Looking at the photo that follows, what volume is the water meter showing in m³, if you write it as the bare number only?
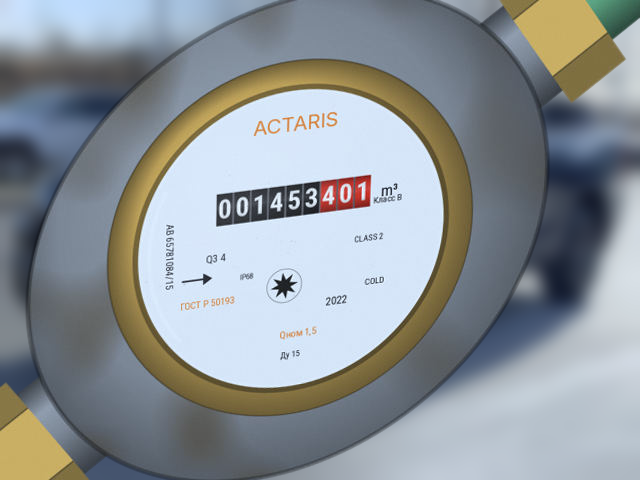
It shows 1453.401
